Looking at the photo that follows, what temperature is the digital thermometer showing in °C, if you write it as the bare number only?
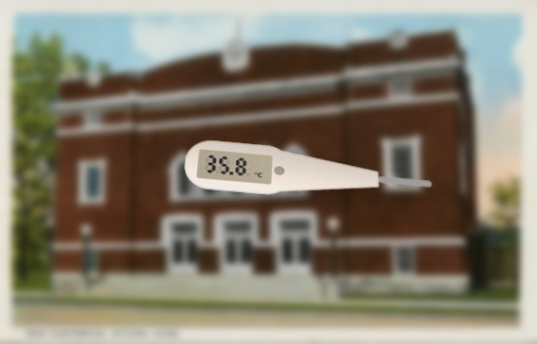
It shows 35.8
